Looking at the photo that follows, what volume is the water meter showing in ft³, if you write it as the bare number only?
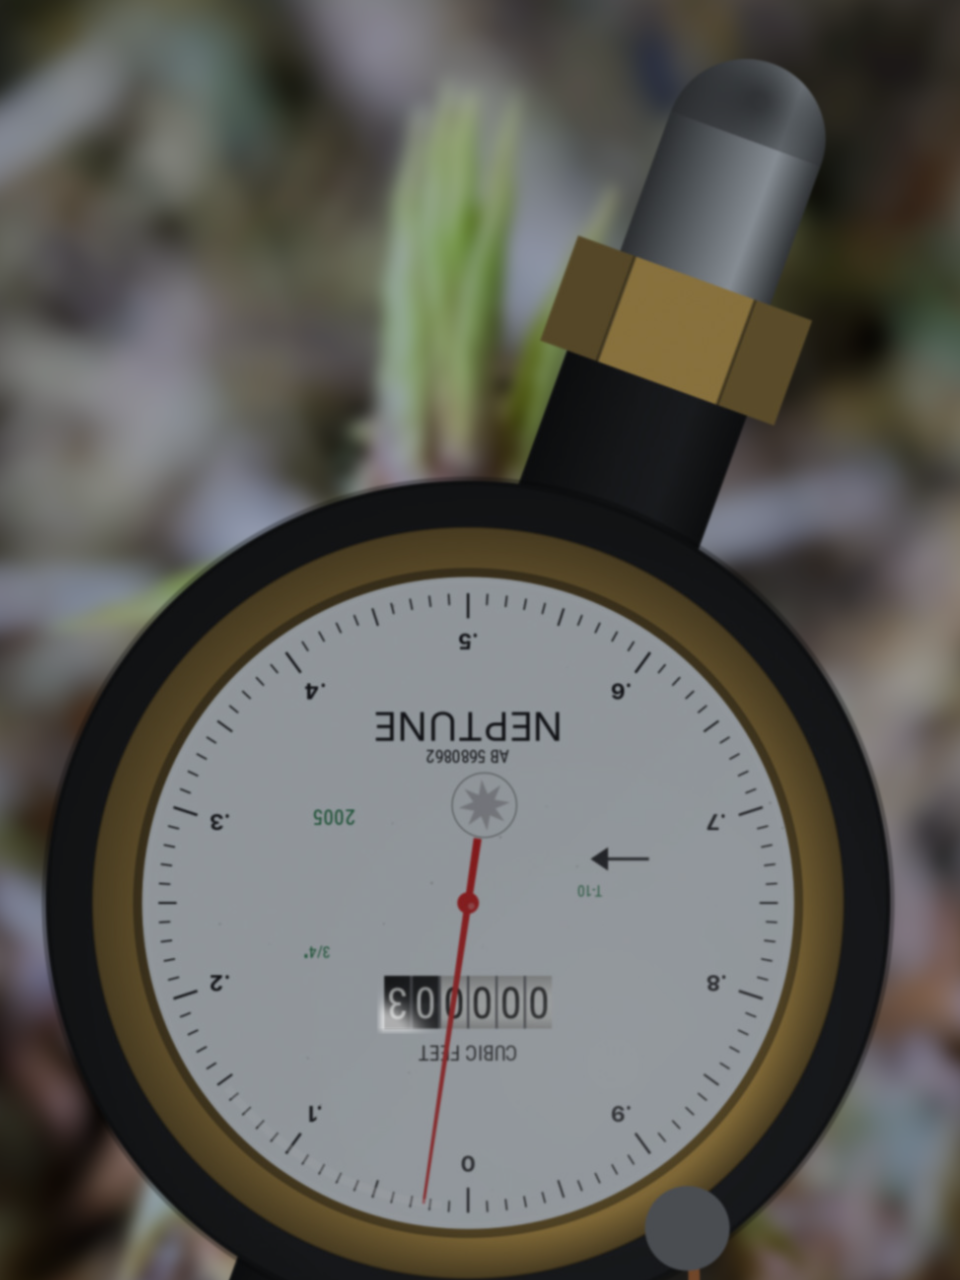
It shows 3.02
